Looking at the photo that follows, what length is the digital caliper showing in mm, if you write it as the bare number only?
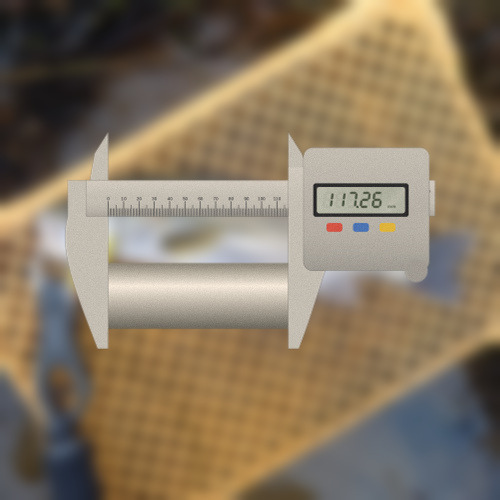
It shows 117.26
